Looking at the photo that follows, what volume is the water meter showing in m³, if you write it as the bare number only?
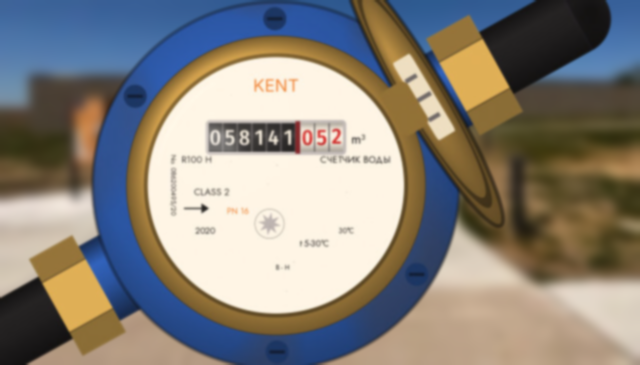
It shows 58141.052
